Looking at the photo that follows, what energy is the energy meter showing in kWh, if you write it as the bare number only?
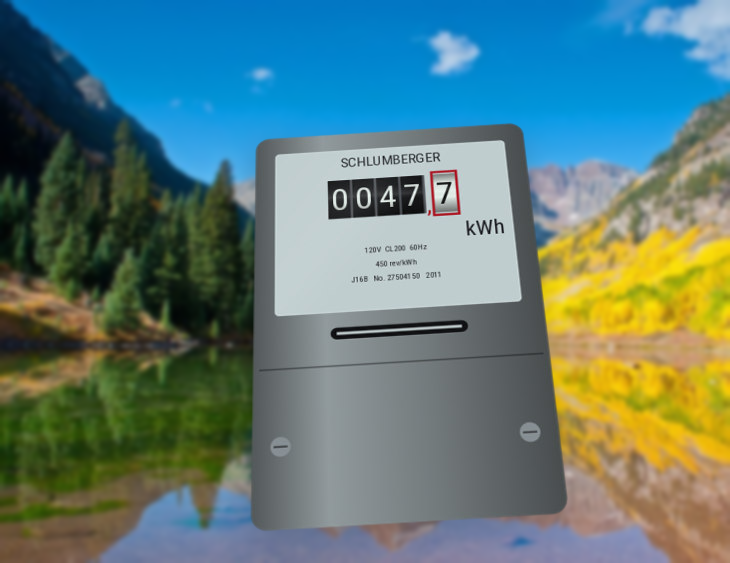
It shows 47.7
